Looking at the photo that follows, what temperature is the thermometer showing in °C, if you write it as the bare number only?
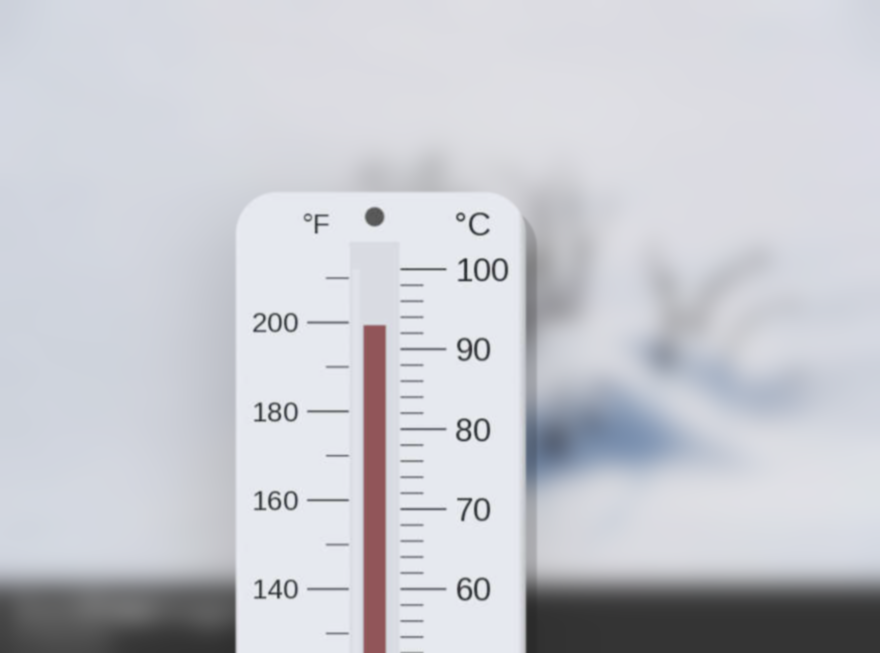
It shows 93
